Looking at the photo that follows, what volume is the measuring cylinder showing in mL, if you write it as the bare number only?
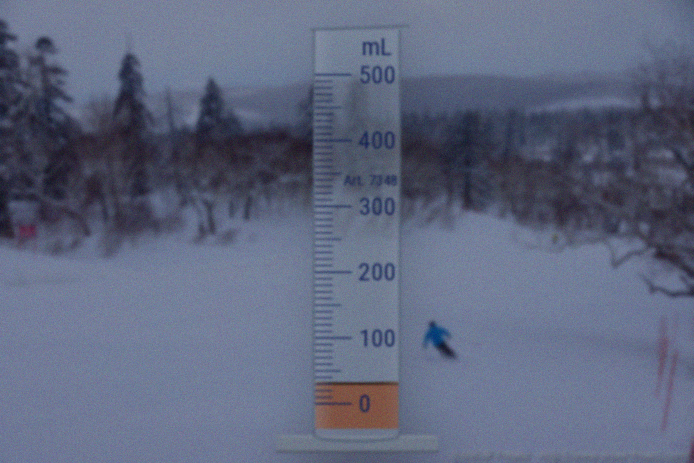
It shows 30
